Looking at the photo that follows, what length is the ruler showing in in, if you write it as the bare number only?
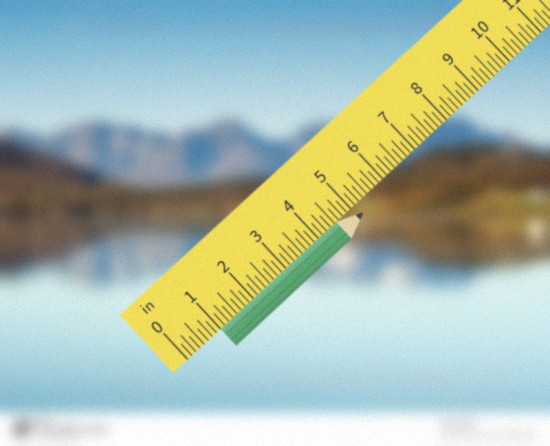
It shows 4.125
